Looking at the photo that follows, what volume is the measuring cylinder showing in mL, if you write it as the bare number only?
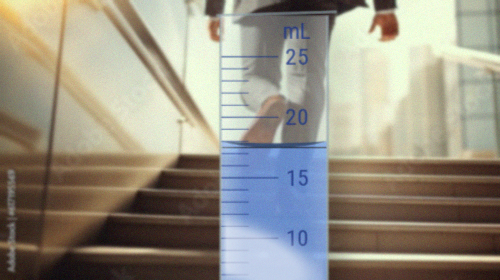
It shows 17.5
